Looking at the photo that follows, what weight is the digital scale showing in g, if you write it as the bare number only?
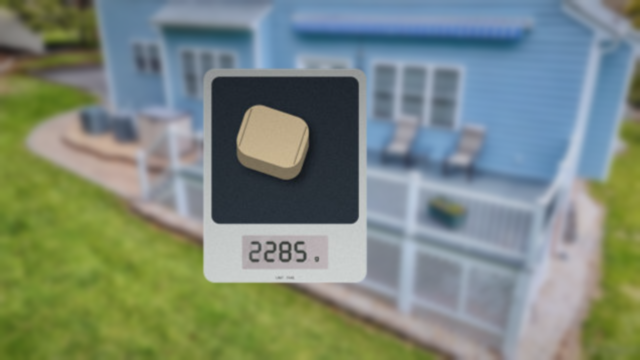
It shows 2285
